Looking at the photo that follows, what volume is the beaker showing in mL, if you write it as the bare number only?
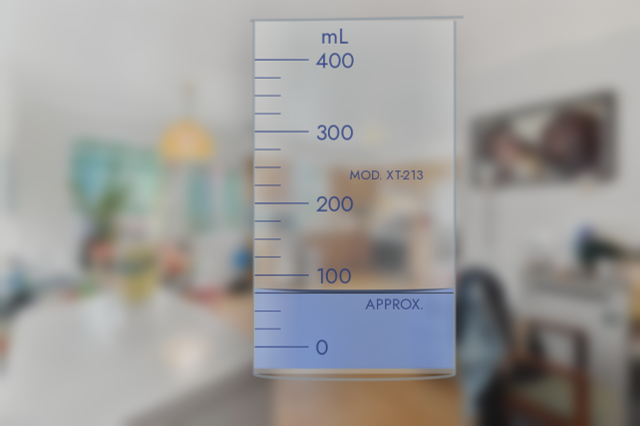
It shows 75
